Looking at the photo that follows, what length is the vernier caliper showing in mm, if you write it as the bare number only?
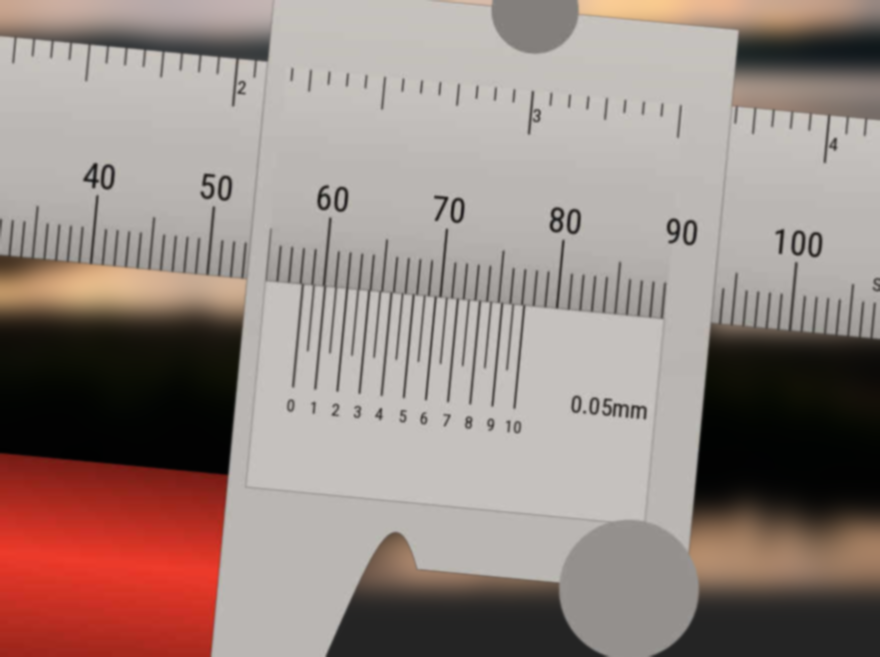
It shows 58.2
